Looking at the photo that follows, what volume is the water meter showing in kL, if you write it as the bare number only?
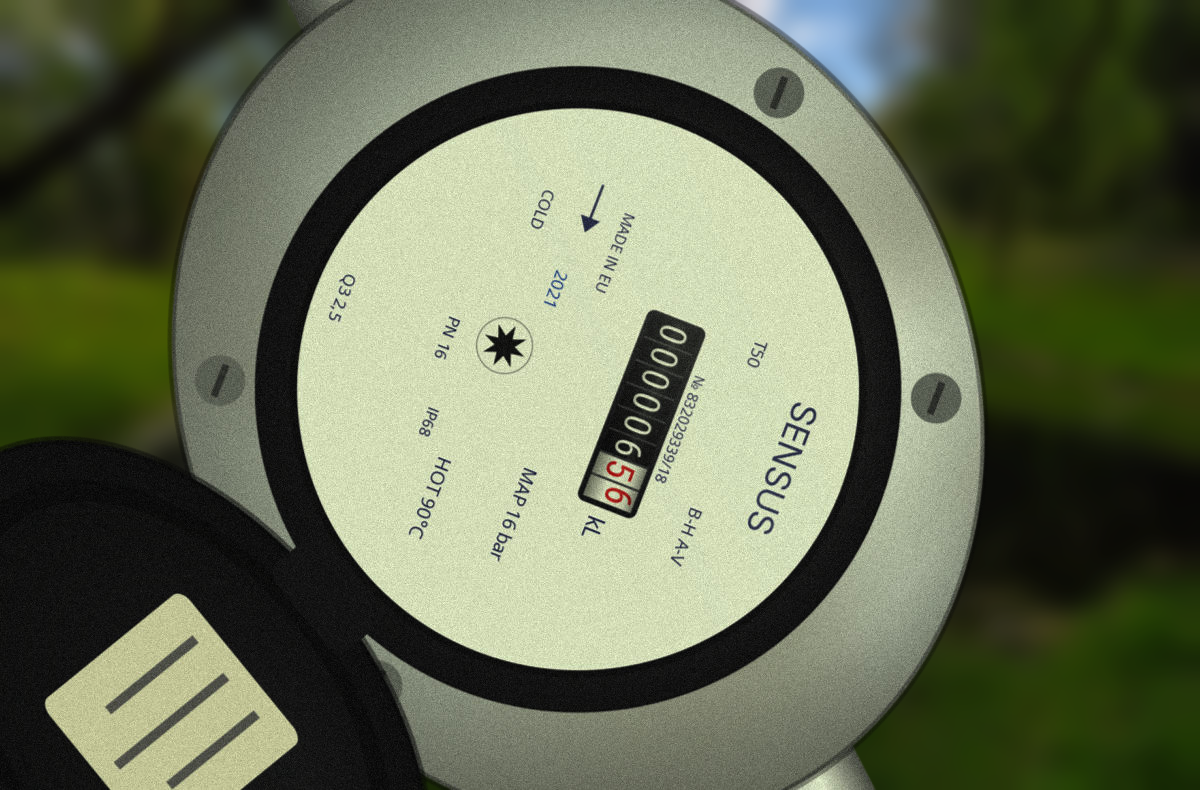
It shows 6.56
